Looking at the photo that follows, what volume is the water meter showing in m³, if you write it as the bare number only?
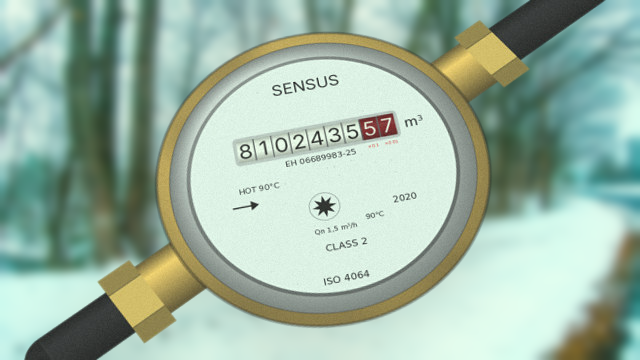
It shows 8102435.57
